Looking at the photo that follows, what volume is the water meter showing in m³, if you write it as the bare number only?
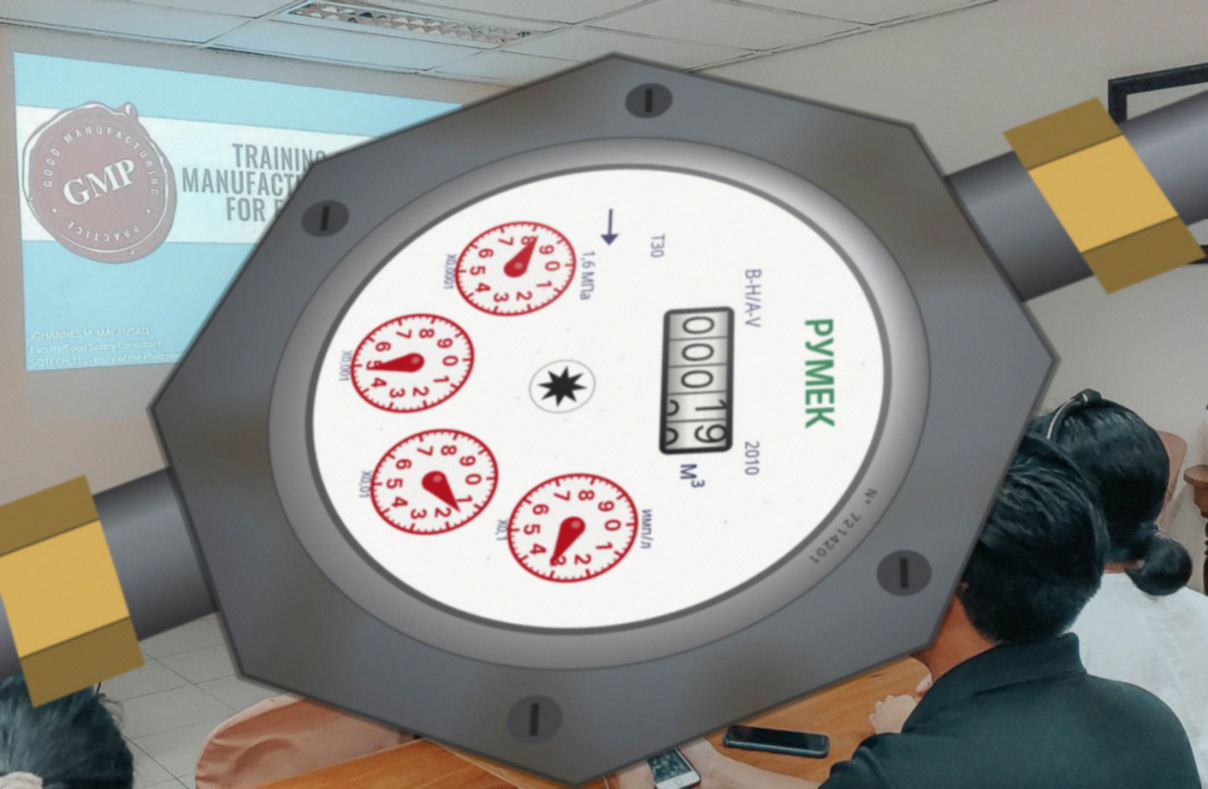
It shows 19.3148
